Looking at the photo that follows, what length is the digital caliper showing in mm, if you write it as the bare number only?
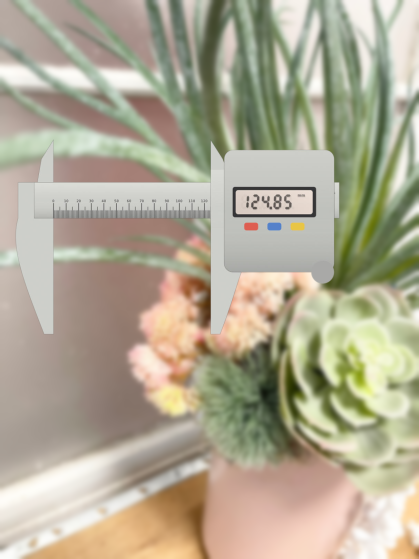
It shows 124.85
